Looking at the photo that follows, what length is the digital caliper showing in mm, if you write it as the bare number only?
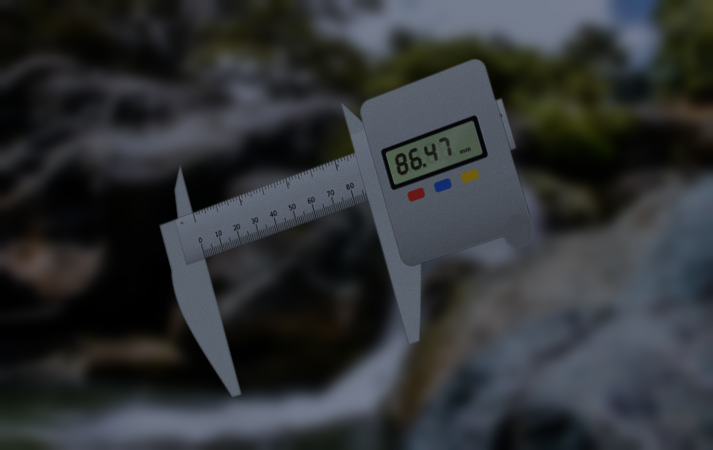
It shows 86.47
